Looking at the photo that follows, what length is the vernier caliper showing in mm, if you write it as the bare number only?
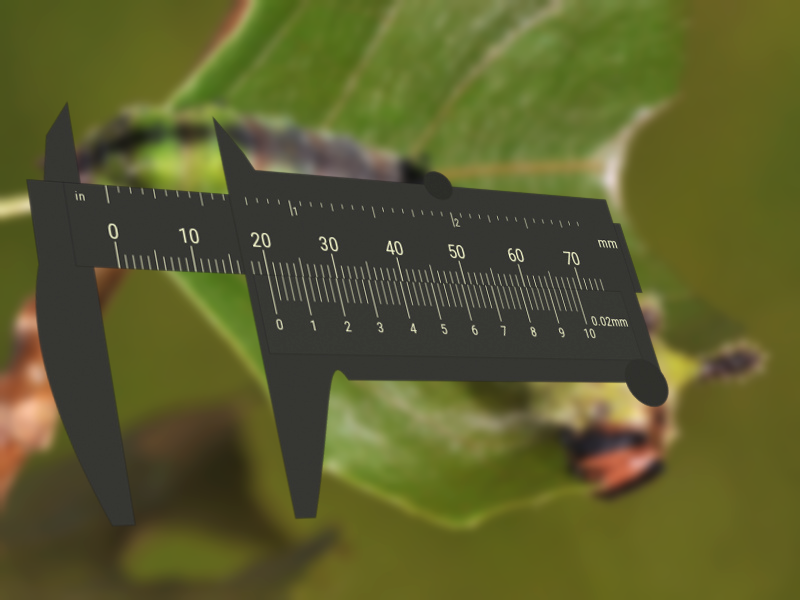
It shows 20.0
